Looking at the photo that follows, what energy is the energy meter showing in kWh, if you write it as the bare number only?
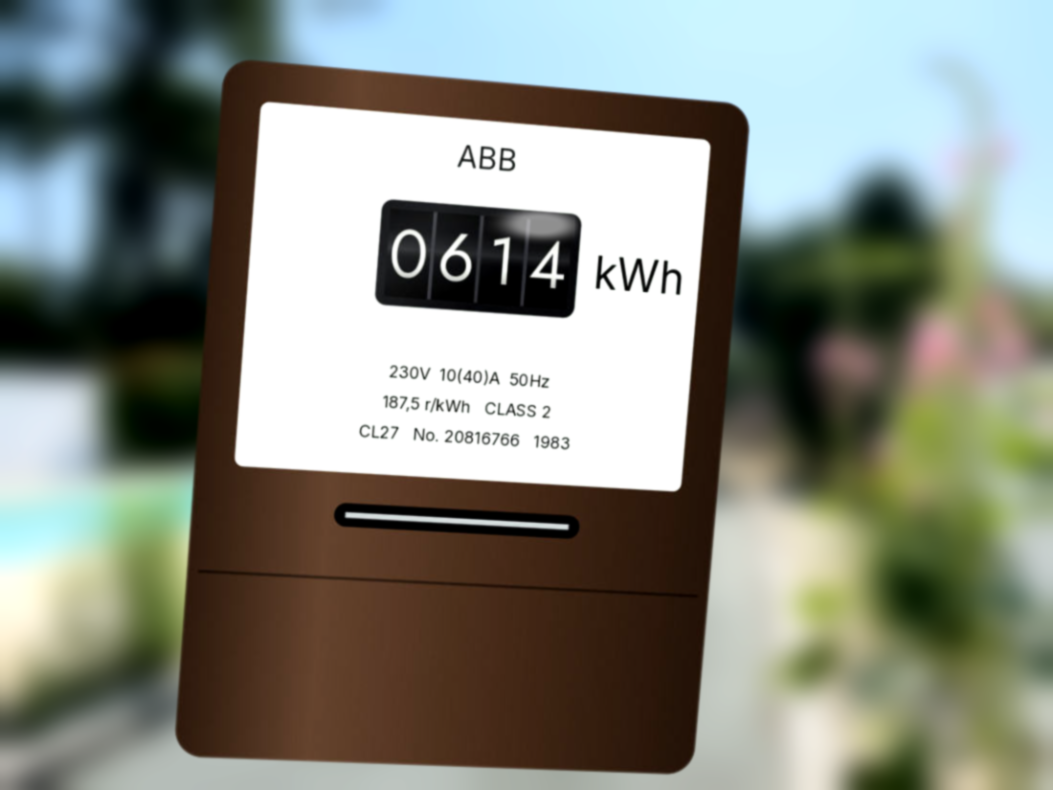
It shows 614
